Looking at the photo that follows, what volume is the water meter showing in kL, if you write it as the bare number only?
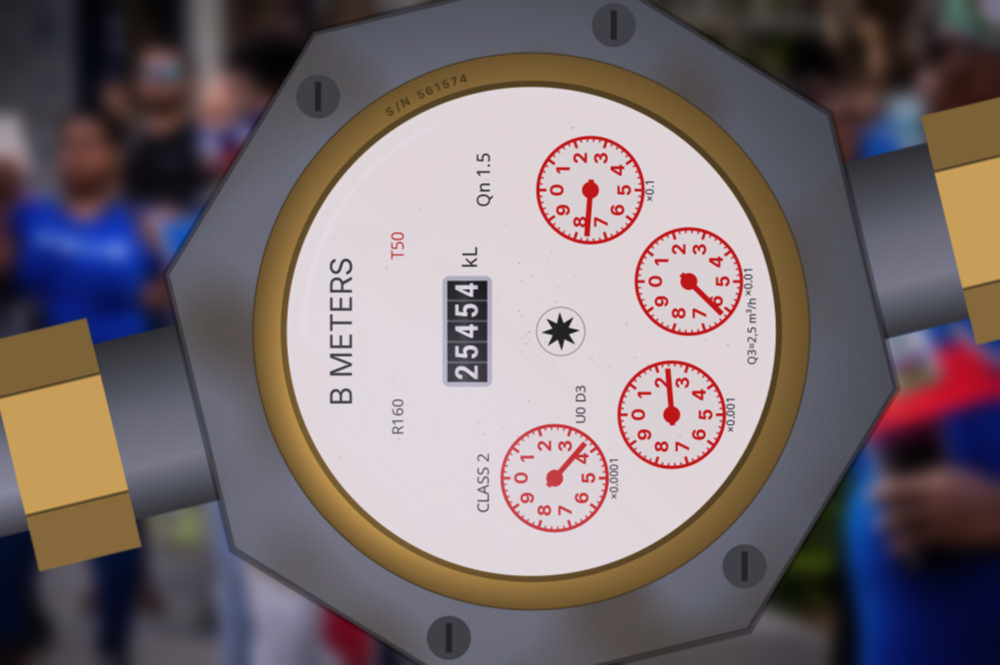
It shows 25454.7623
